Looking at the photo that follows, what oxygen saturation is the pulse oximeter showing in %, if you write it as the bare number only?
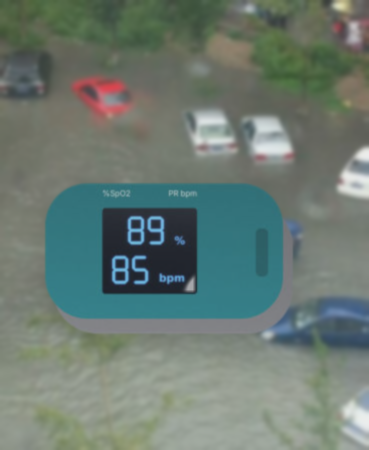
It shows 89
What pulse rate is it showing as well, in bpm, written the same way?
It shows 85
